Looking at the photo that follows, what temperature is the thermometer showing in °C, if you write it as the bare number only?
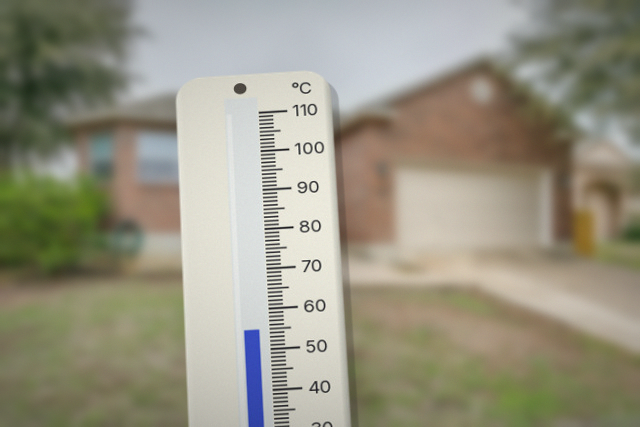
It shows 55
